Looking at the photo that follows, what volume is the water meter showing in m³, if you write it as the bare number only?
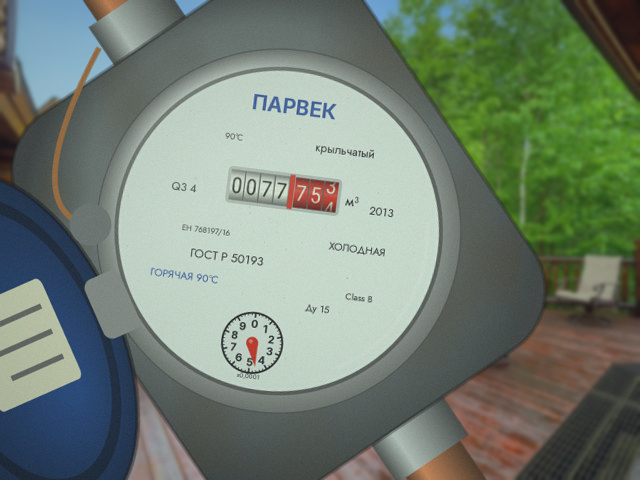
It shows 77.7534
